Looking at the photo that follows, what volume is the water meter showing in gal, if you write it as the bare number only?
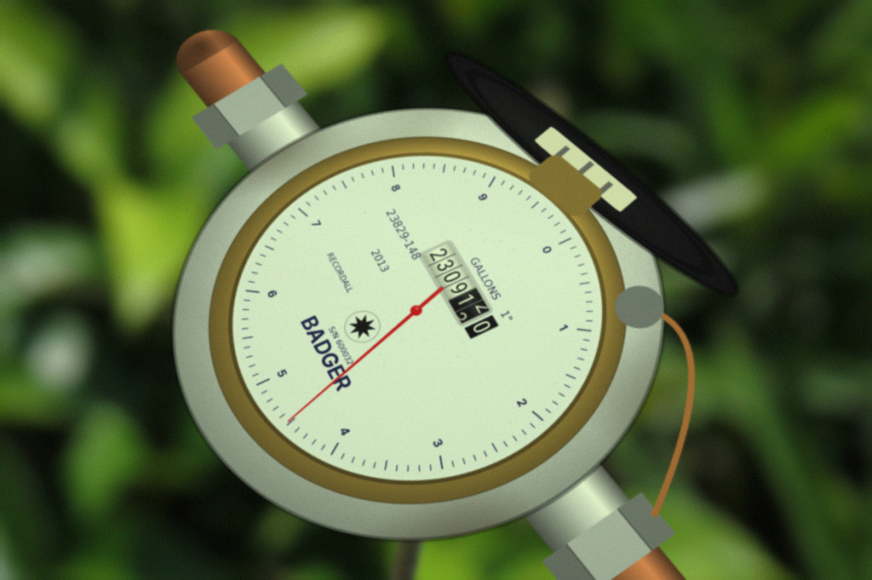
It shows 2309124.5
